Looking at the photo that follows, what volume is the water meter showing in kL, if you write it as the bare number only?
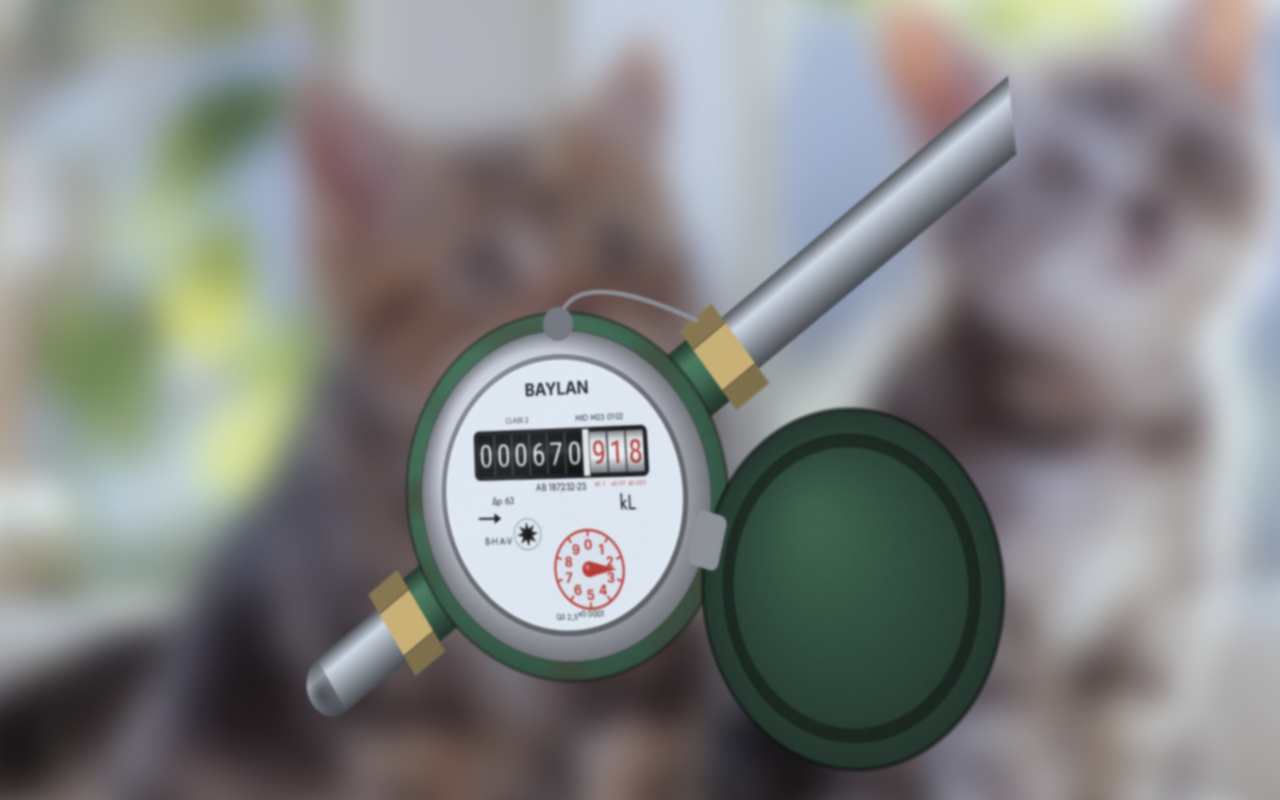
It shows 670.9182
